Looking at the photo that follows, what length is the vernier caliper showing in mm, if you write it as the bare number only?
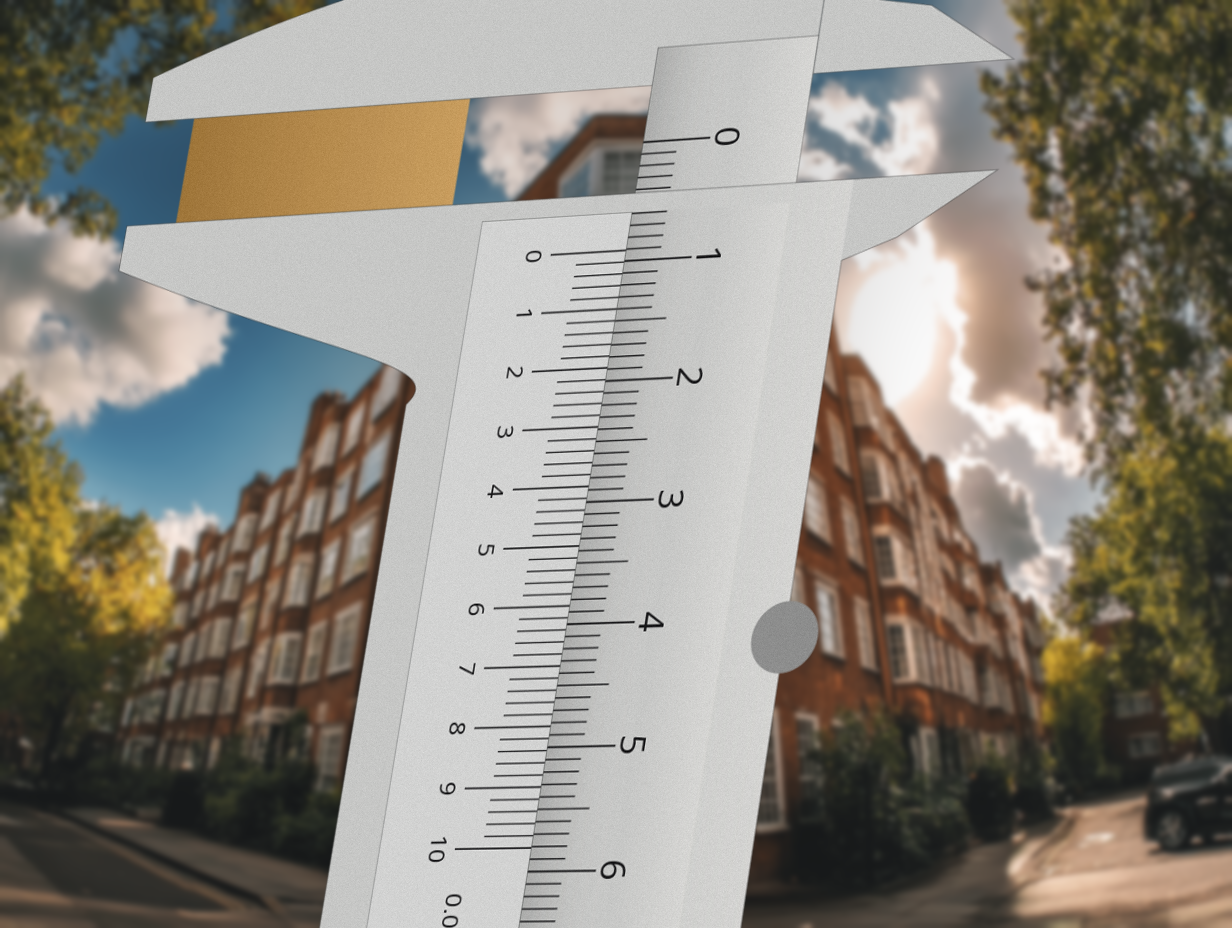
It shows 9.1
